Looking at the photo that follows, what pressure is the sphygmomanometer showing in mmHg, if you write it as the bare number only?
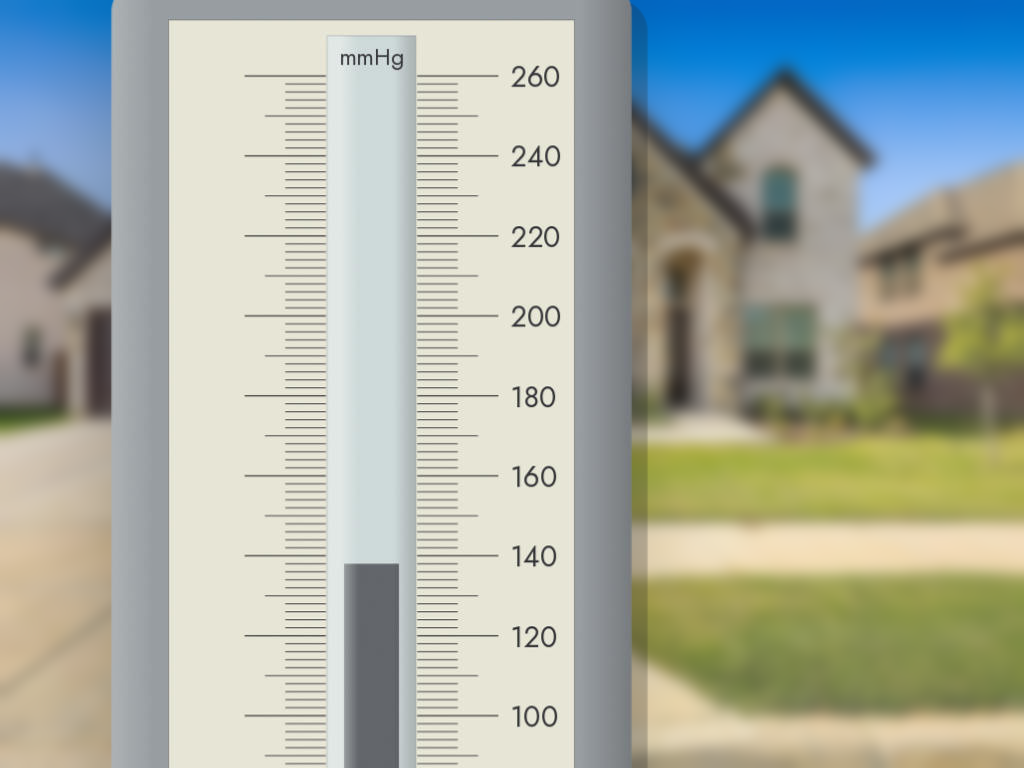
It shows 138
